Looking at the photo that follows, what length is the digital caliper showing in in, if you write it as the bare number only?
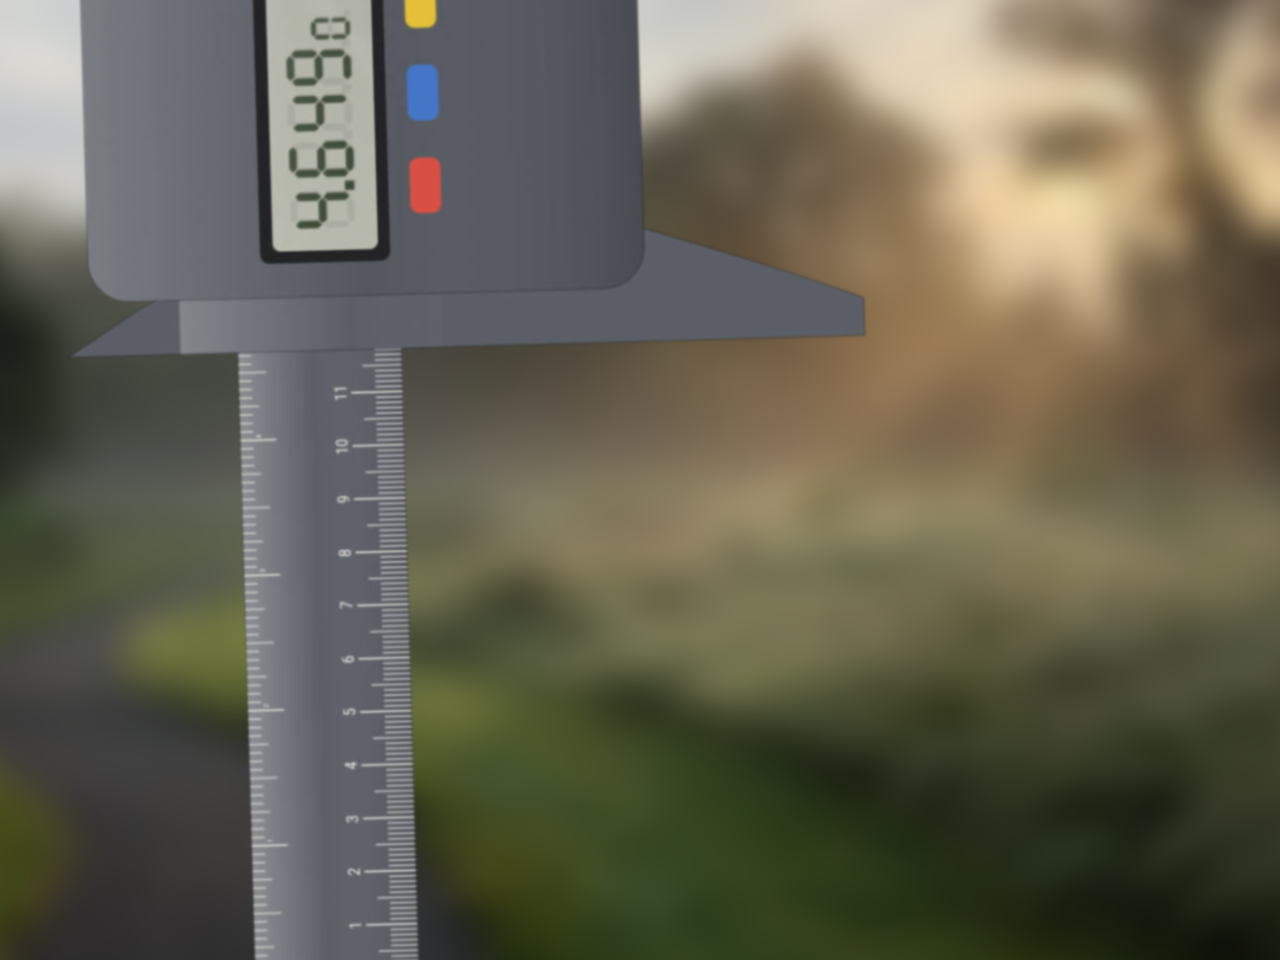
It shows 4.6490
